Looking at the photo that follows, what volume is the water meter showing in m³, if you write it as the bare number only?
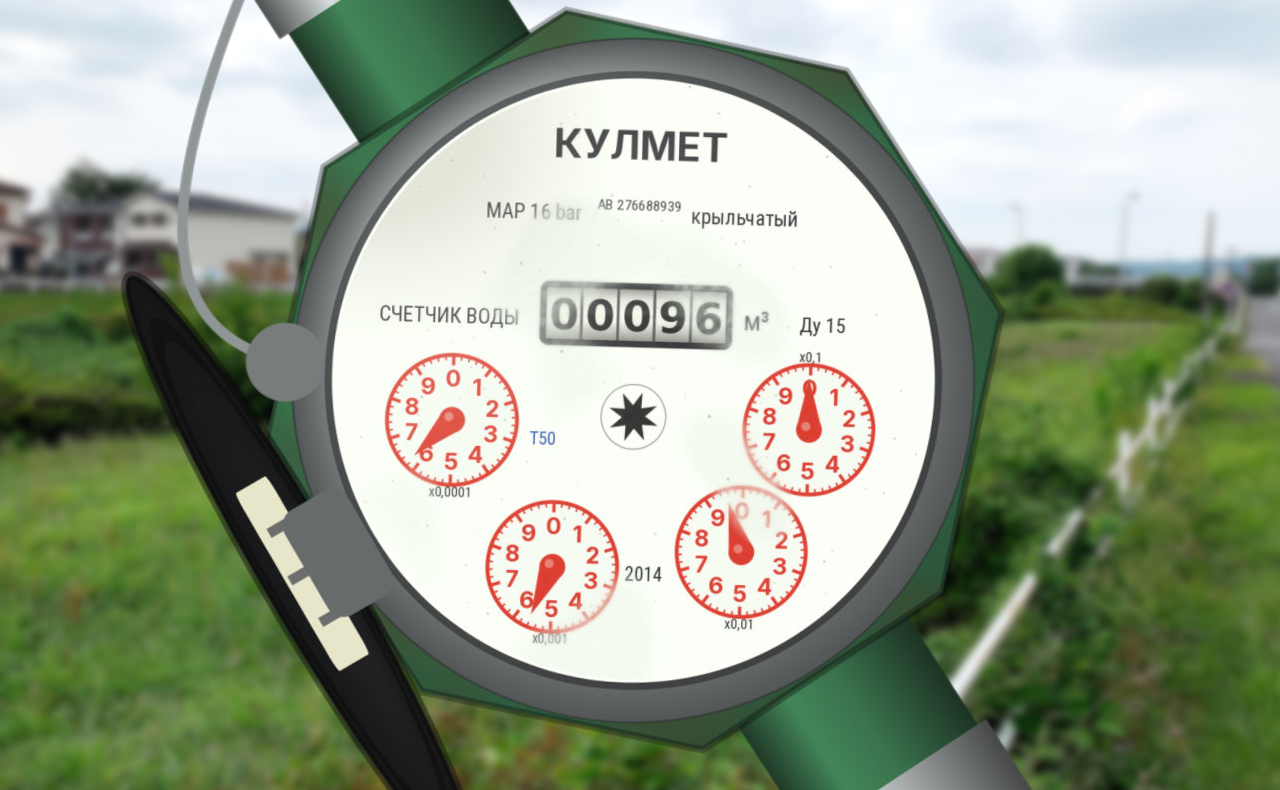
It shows 95.9956
